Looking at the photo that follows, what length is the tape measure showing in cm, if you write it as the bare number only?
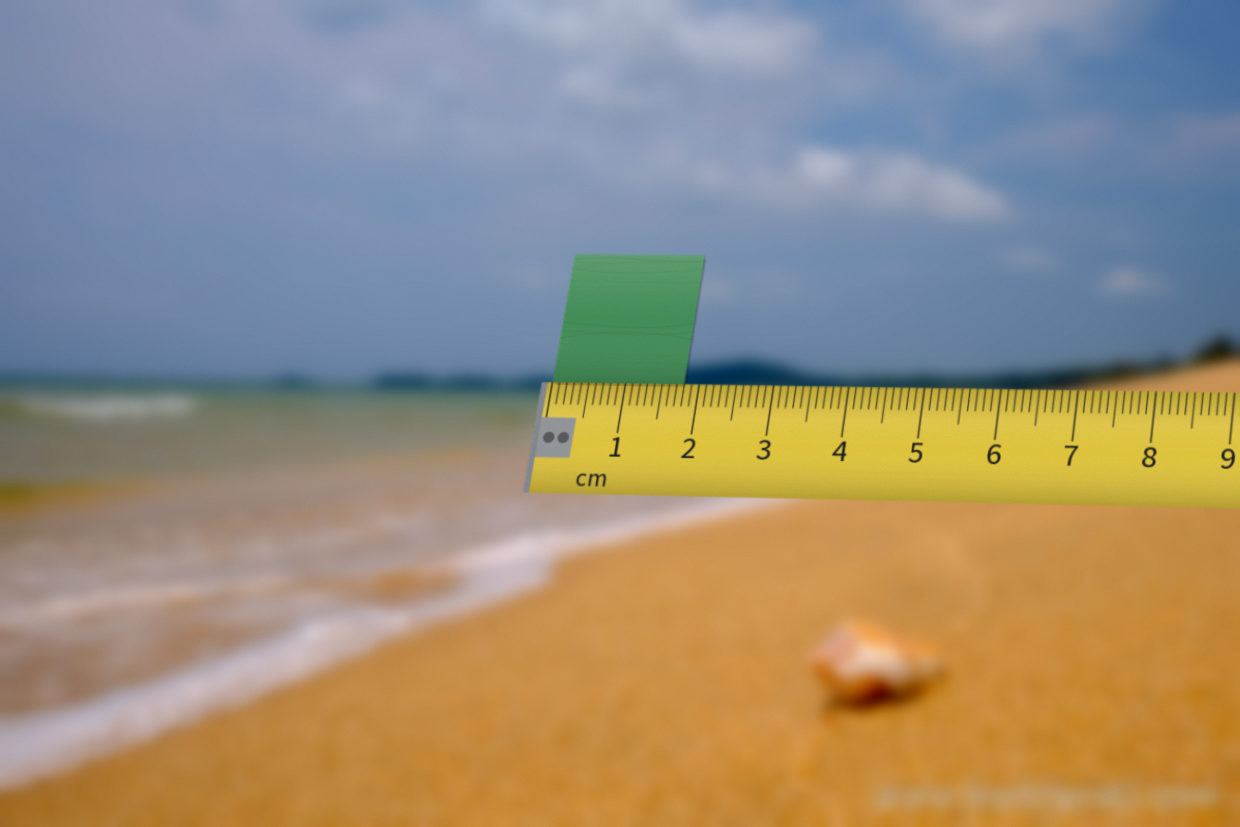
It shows 1.8
